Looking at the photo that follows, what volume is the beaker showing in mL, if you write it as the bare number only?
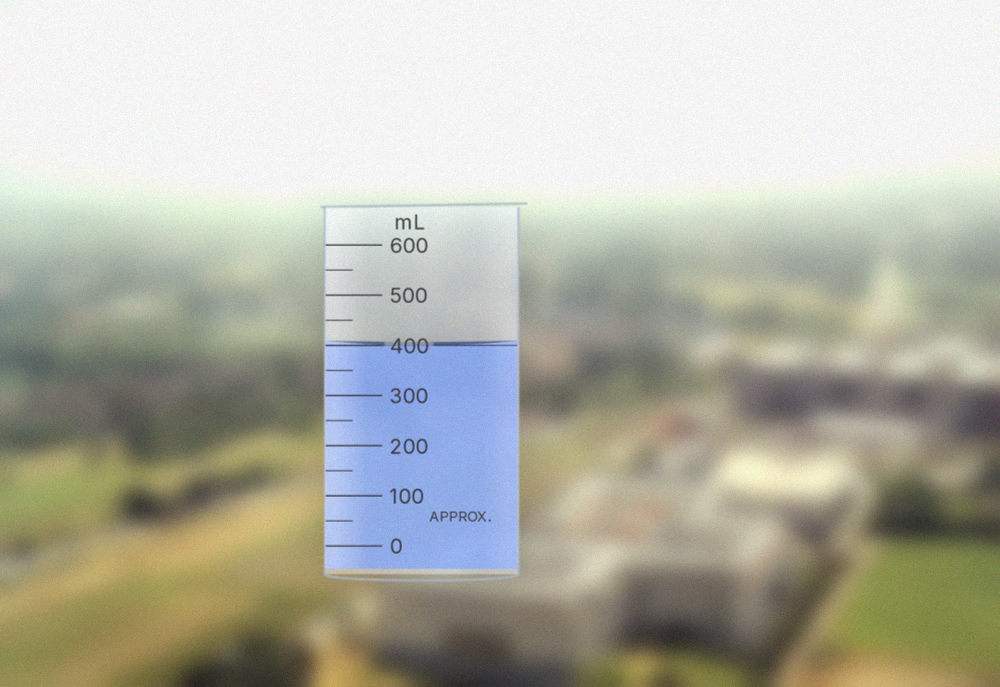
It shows 400
